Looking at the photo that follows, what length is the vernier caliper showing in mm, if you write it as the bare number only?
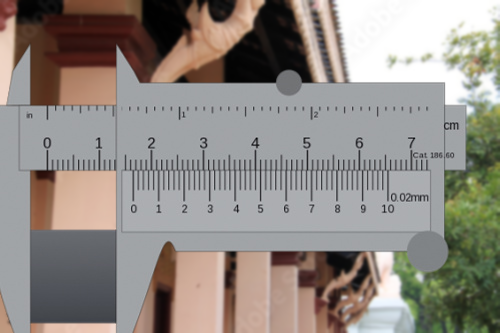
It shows 16.5
